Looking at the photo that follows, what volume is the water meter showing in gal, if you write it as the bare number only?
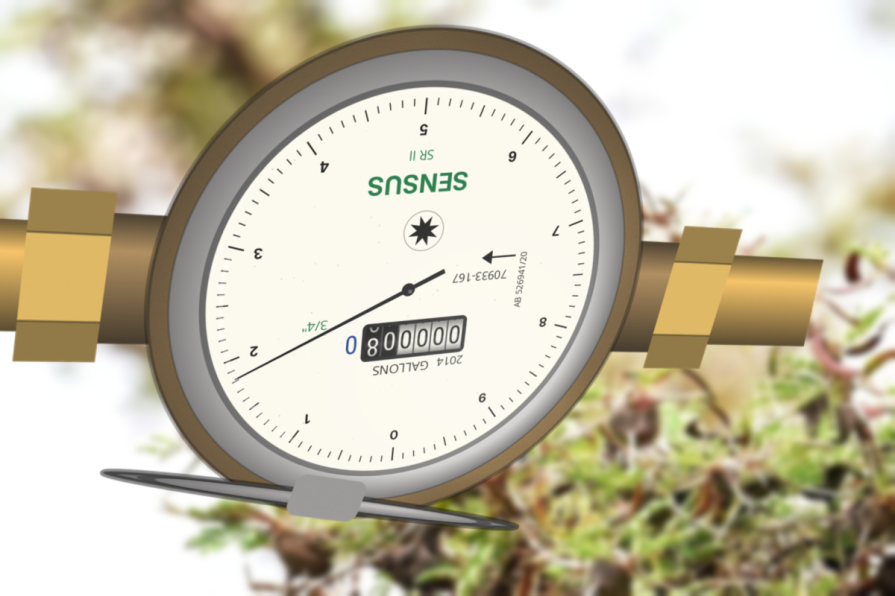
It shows 81.8
